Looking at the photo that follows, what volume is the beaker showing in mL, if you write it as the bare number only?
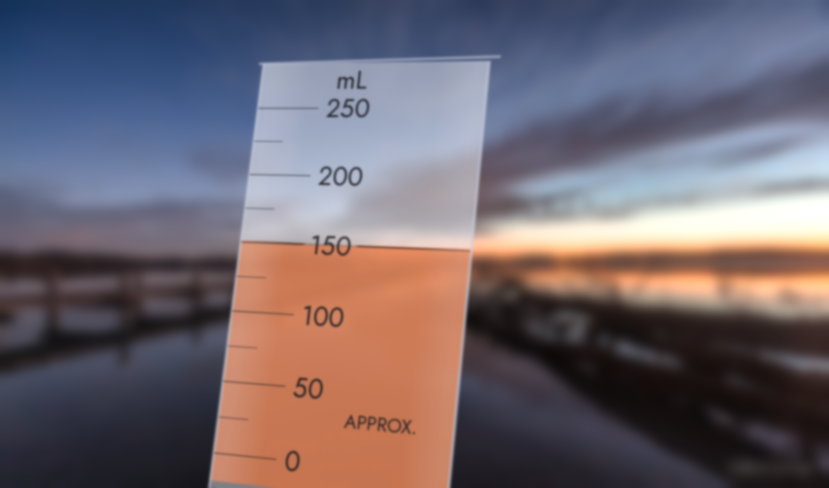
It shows 150
